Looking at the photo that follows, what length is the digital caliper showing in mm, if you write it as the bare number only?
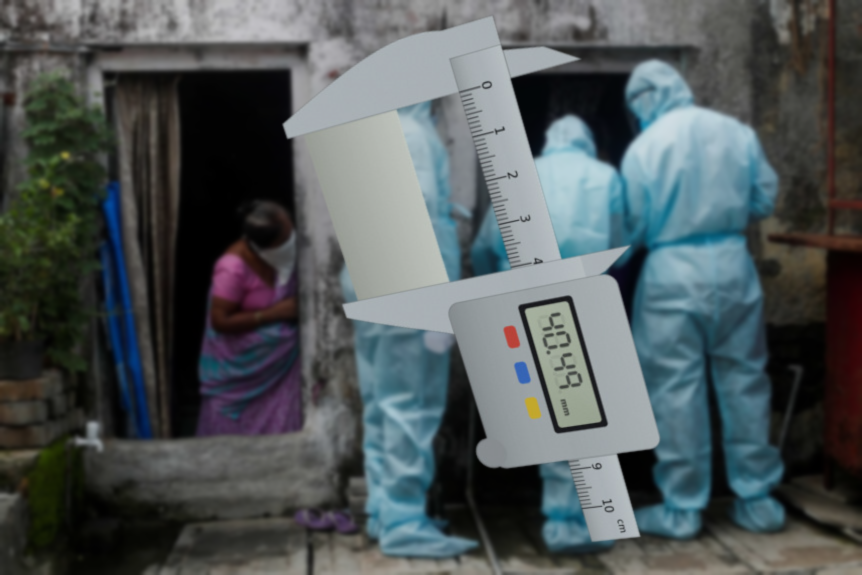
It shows 40.49
